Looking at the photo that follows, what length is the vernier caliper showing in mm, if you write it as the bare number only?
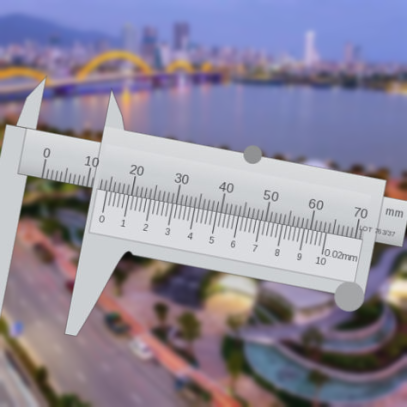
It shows 14.5
